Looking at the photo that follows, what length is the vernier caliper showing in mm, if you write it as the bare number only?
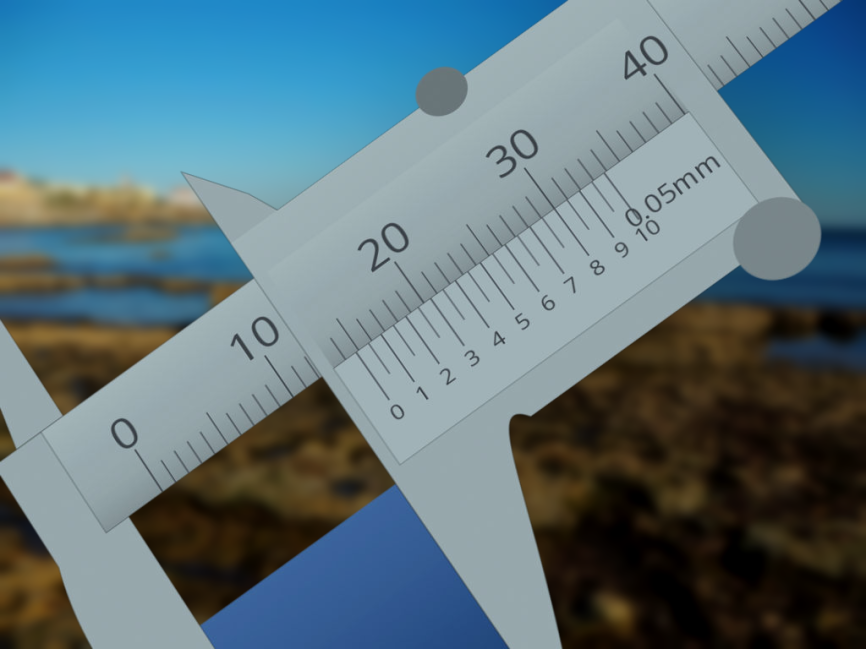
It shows 14.8
